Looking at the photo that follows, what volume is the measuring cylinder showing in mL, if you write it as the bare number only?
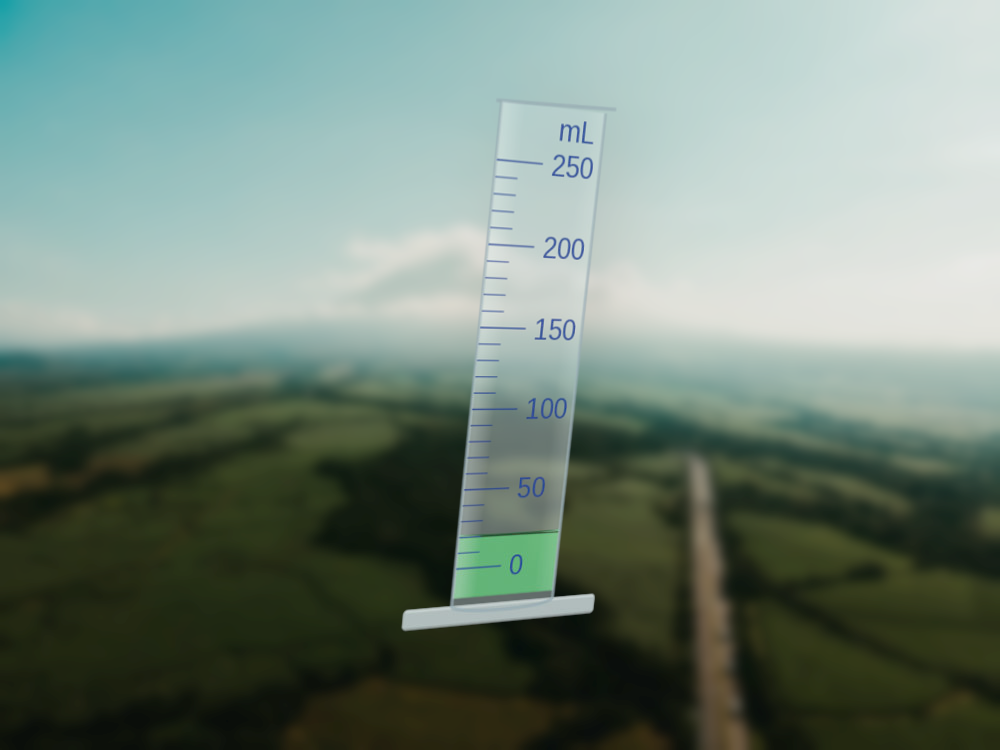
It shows 20
